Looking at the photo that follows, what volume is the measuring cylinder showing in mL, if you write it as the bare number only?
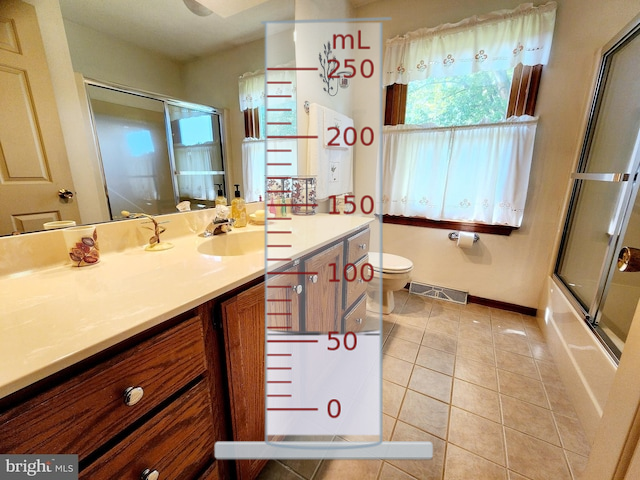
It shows 55
